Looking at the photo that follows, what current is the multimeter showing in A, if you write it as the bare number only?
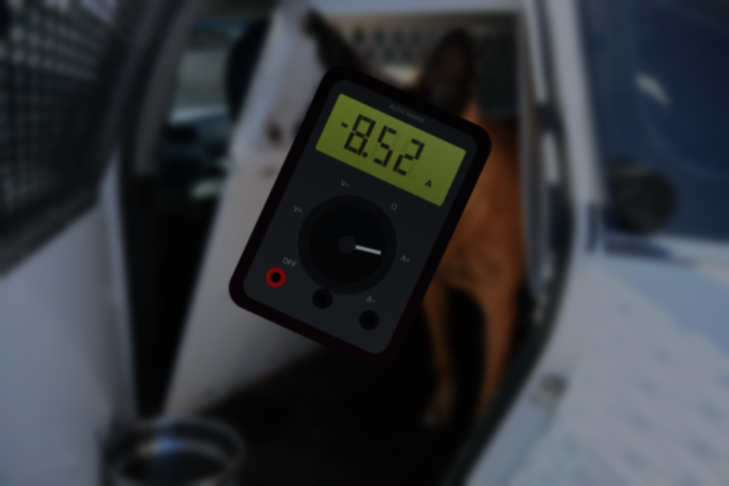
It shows -8.52
